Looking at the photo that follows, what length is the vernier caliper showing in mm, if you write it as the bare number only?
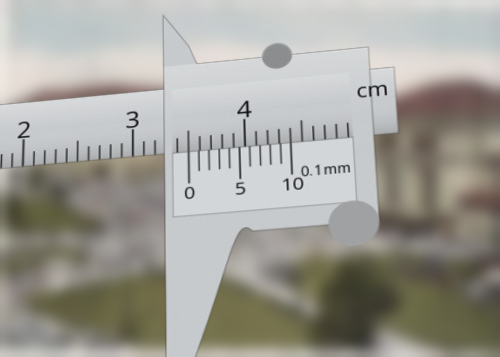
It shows 35.0
